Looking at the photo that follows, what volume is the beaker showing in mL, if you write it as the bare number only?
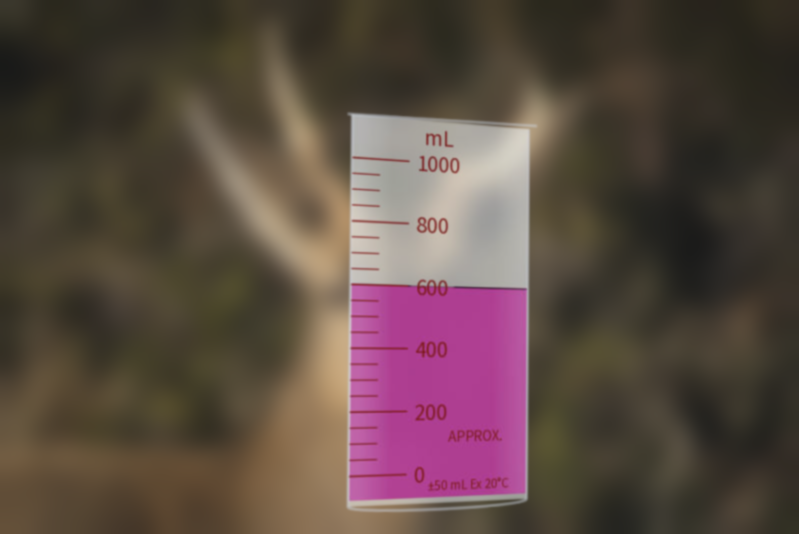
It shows 600
